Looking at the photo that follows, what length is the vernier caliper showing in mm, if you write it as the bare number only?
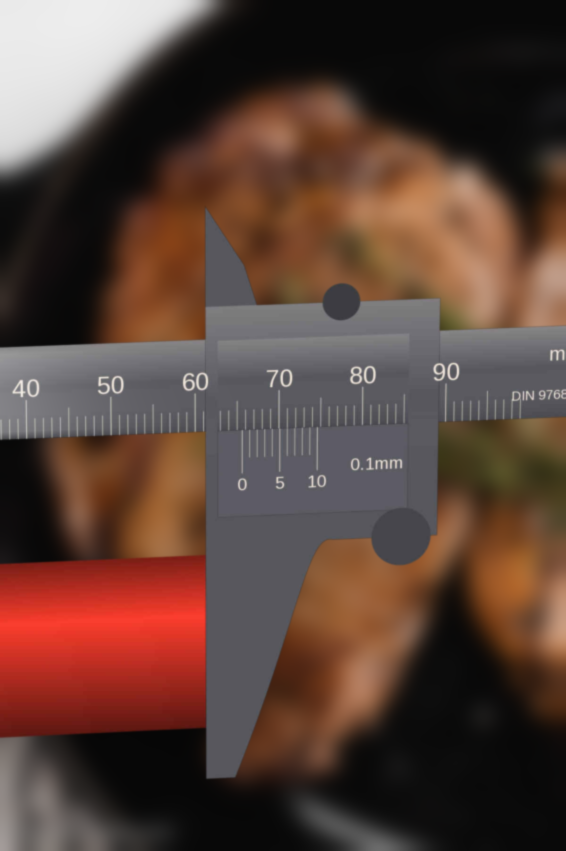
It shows 65.6
